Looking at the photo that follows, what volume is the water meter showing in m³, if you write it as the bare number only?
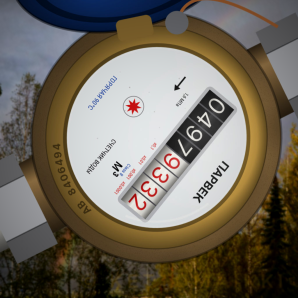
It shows 497.9332
